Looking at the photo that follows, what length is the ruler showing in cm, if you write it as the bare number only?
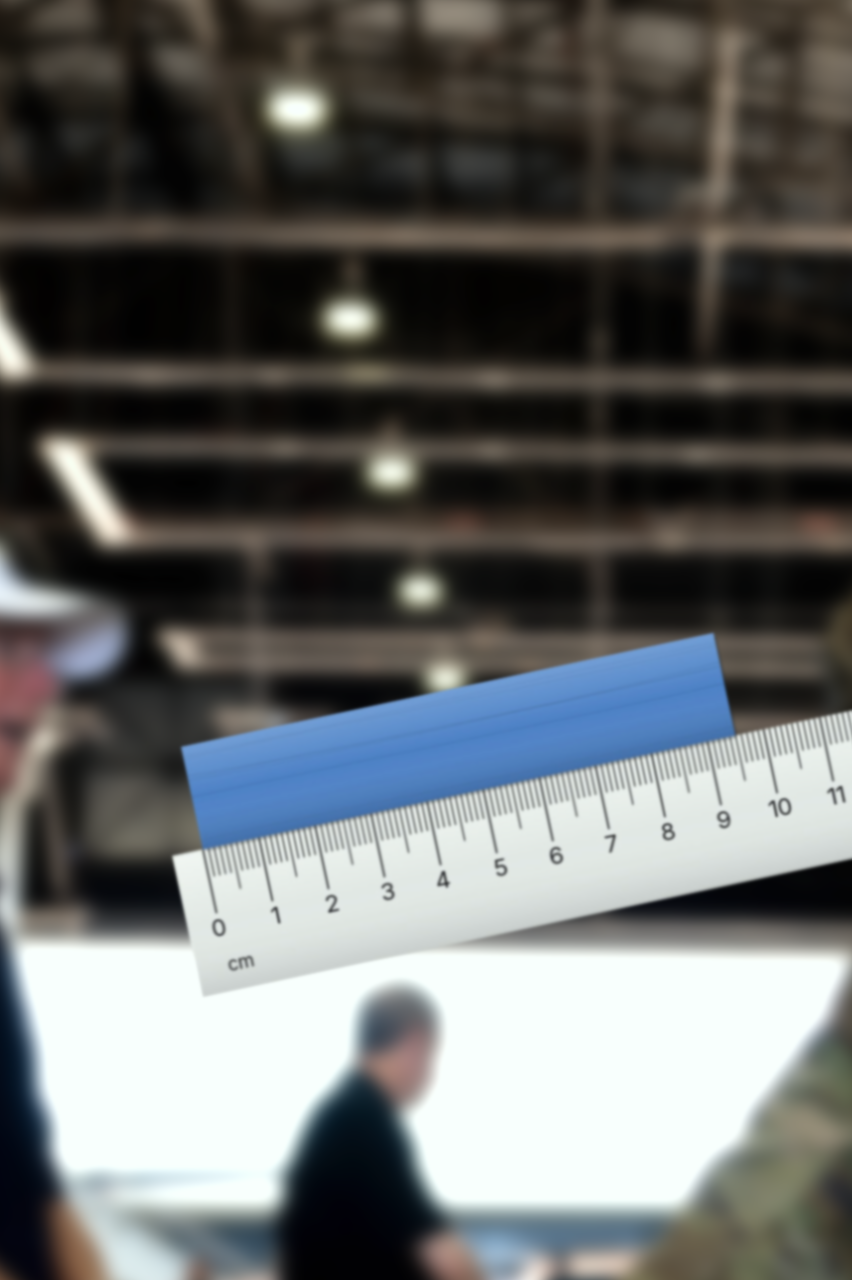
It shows 9.5
